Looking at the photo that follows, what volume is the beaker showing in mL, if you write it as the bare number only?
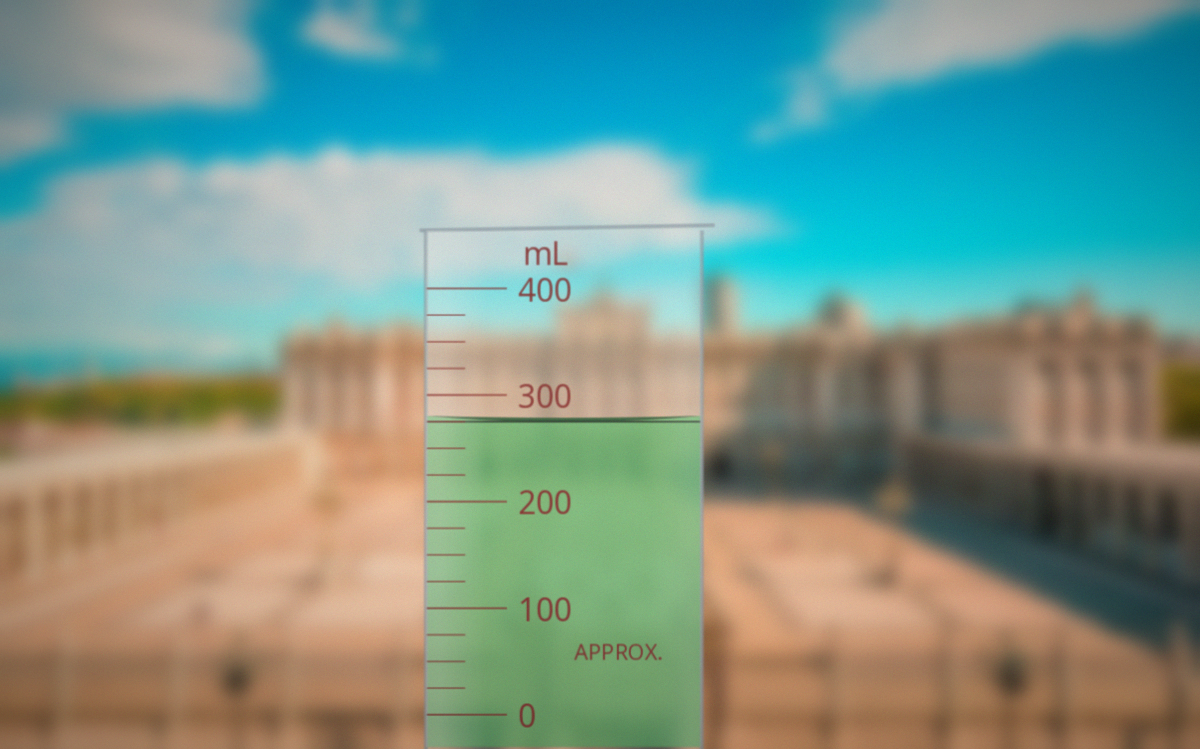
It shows 275
